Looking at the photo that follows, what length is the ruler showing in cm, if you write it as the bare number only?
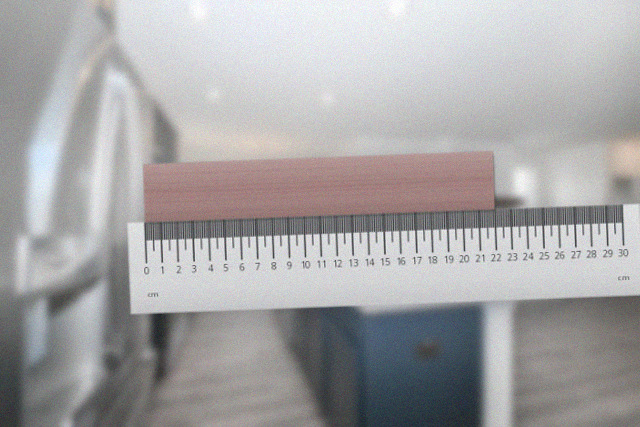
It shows 22
